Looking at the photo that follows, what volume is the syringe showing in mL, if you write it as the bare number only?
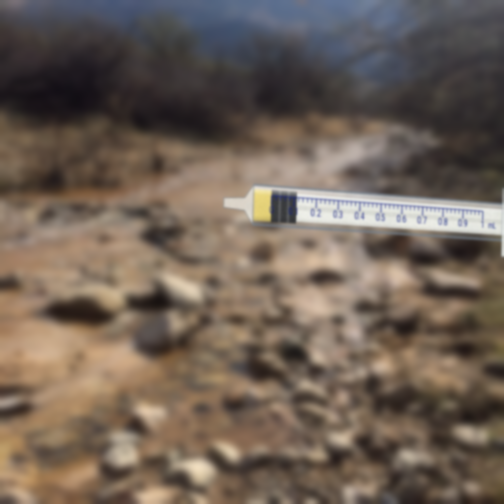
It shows 0
